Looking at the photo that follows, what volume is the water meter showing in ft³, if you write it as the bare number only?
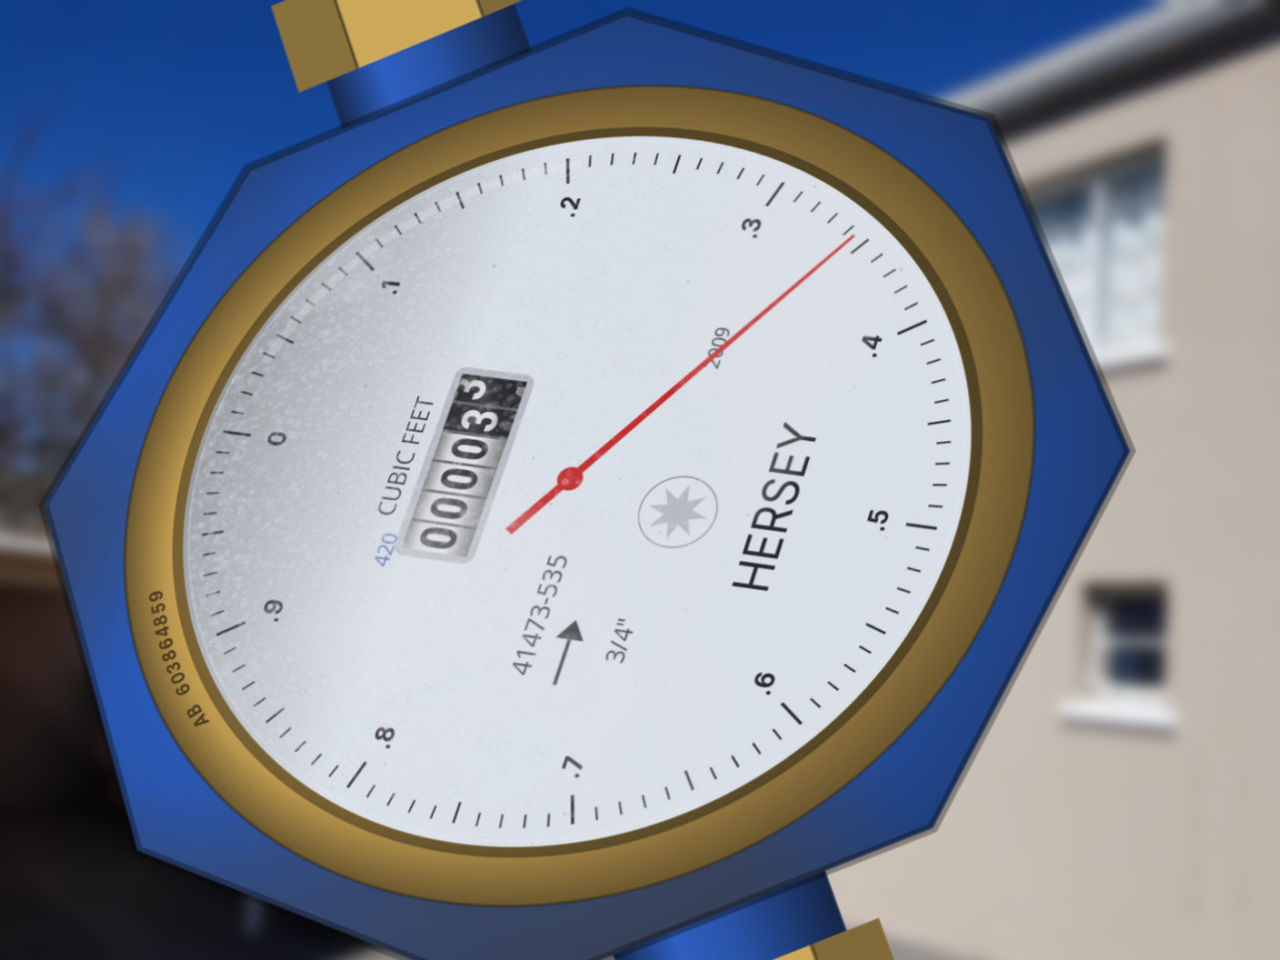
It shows 33.34
